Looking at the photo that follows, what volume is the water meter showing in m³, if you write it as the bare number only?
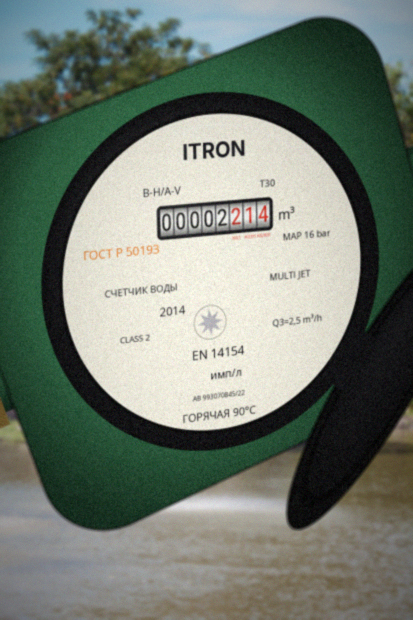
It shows 2.214
